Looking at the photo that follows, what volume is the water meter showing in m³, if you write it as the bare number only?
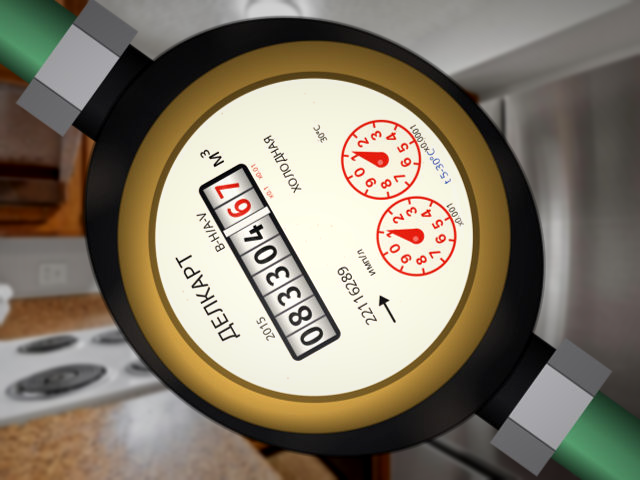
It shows 83304.6711
